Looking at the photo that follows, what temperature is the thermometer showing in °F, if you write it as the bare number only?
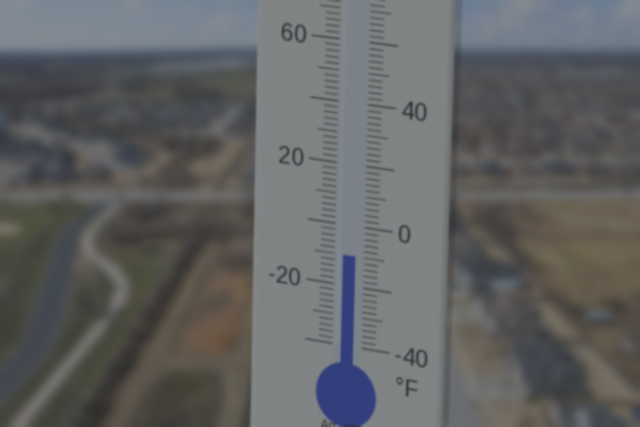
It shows -10
